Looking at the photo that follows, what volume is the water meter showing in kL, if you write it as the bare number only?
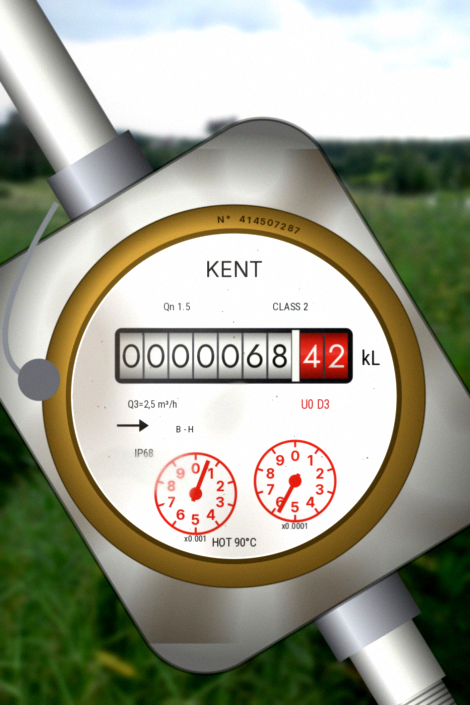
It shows 68.4205
